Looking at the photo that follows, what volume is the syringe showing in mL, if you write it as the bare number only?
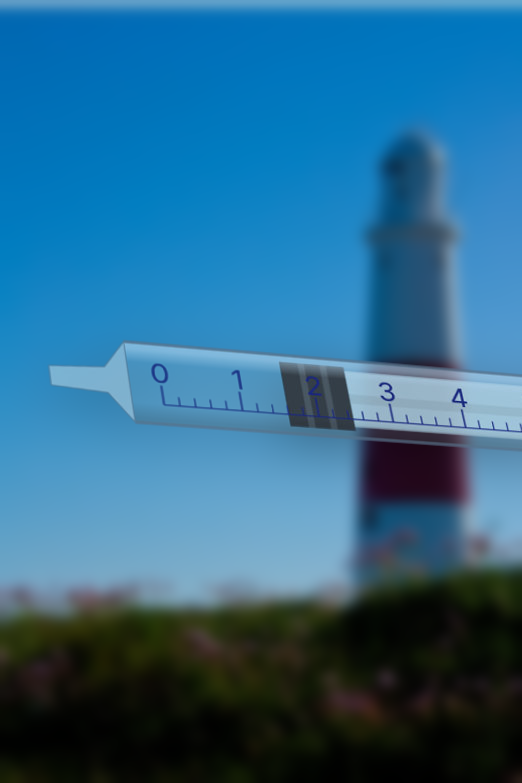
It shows 1.6
